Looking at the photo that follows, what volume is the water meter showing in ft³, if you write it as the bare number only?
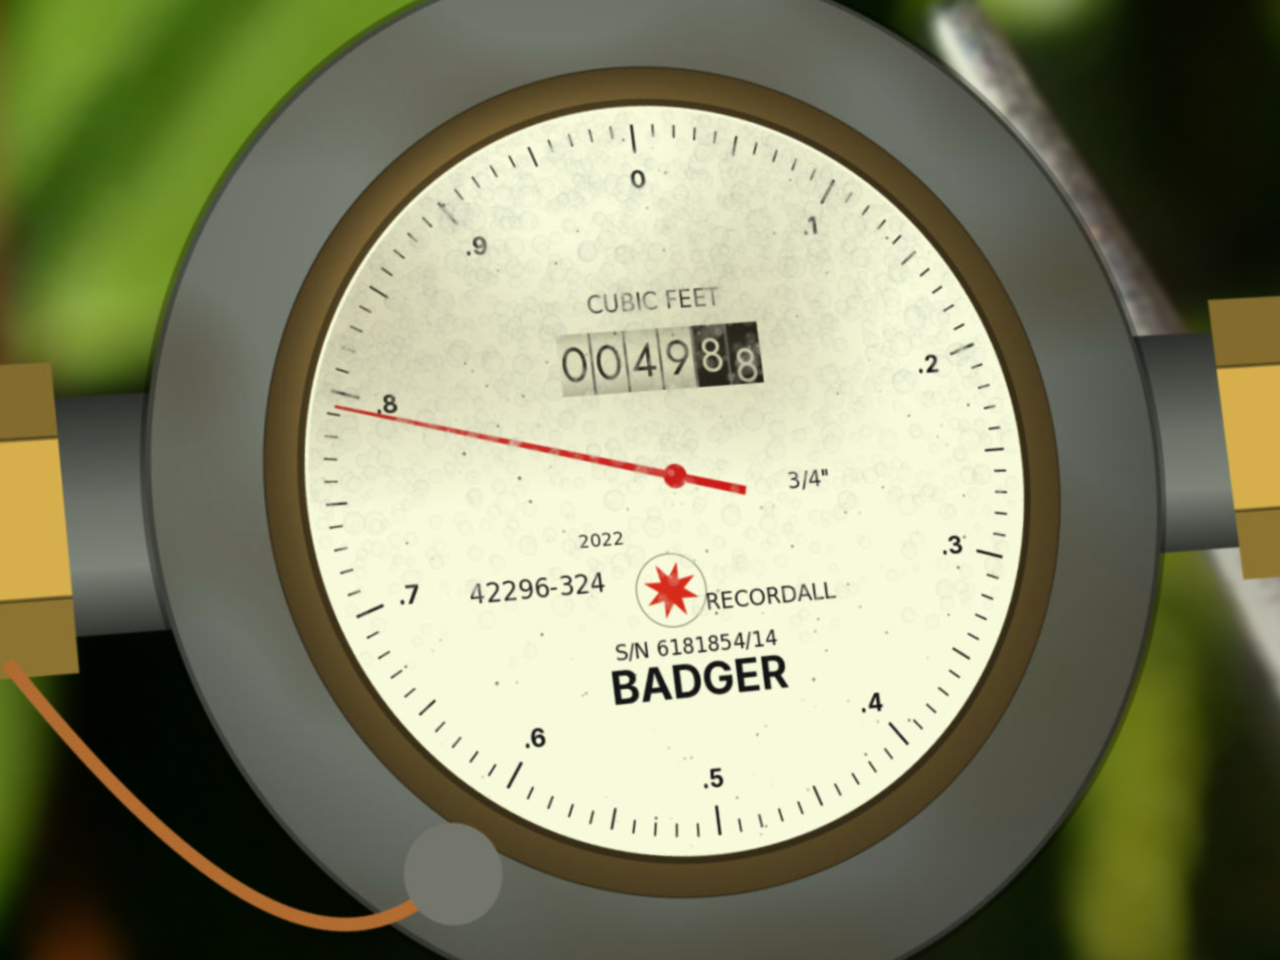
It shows 4987.79
